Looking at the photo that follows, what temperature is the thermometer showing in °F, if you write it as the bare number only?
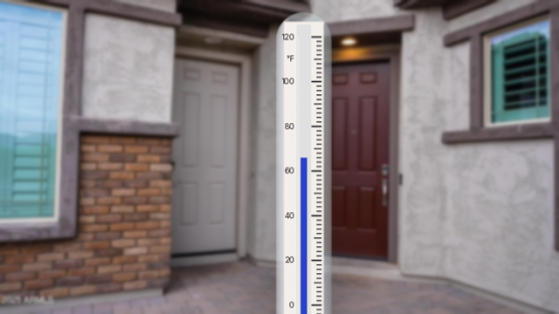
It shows 66
